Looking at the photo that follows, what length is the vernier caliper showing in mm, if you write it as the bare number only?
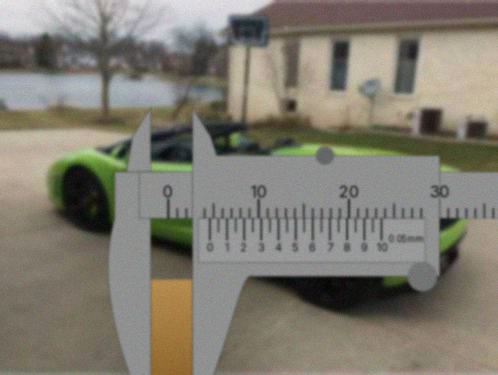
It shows 4.6
